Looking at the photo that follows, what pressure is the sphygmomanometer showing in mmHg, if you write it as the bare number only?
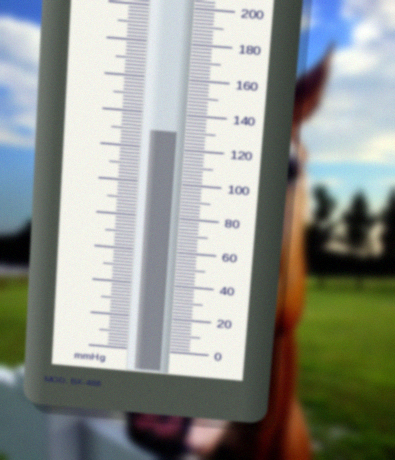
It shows 130
